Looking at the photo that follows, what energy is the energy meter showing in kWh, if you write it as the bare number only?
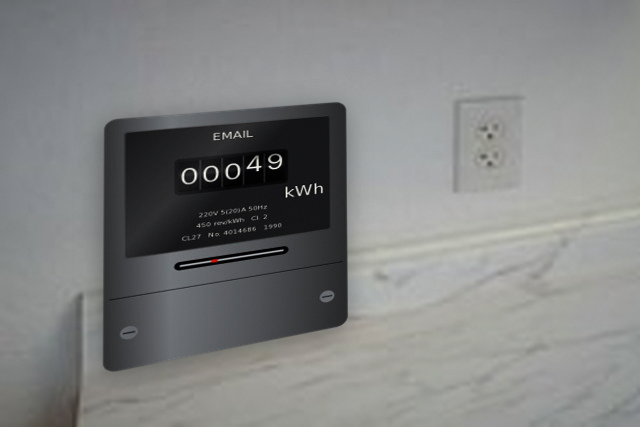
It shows 49
